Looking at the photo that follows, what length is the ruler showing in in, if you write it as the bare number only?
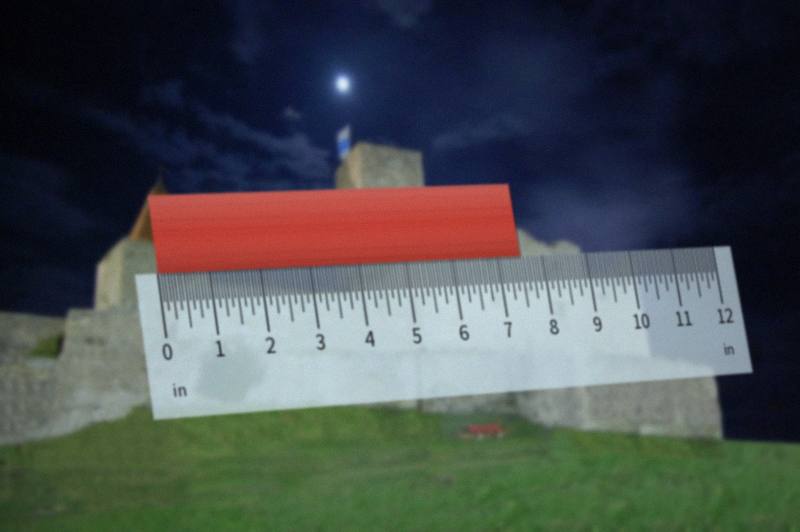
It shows 7.5
